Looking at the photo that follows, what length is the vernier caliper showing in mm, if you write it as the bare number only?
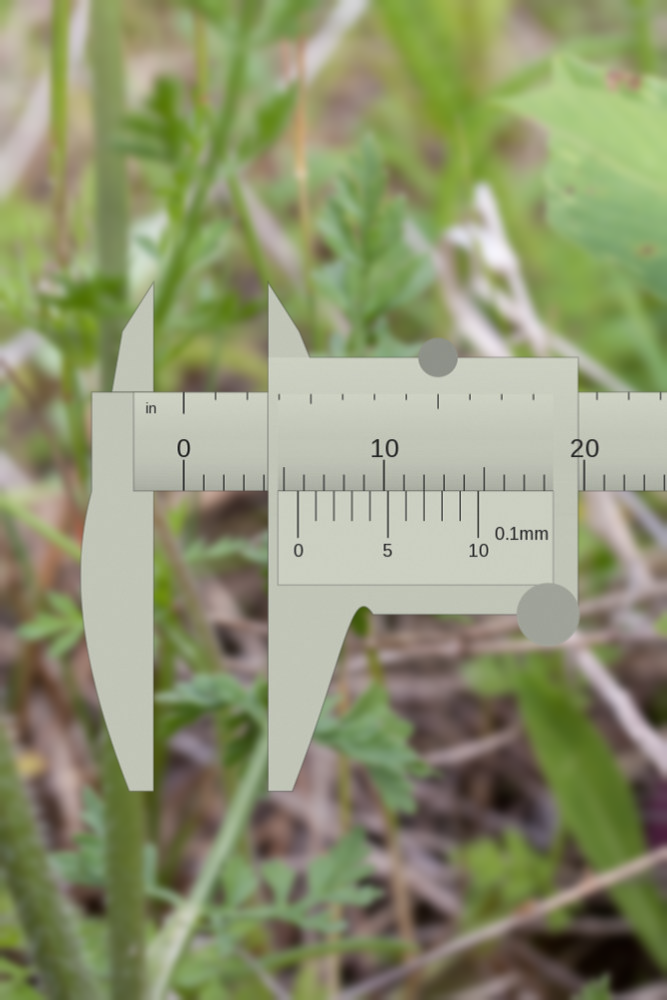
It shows 5.7
